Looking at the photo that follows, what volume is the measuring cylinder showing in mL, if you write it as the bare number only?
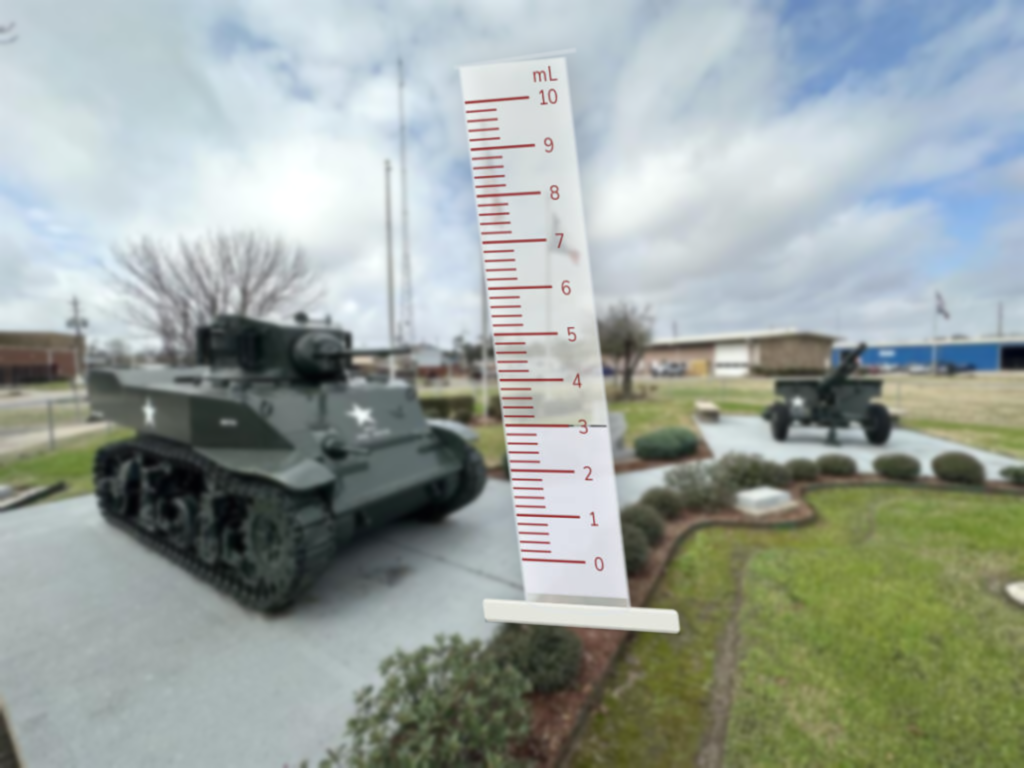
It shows 3
